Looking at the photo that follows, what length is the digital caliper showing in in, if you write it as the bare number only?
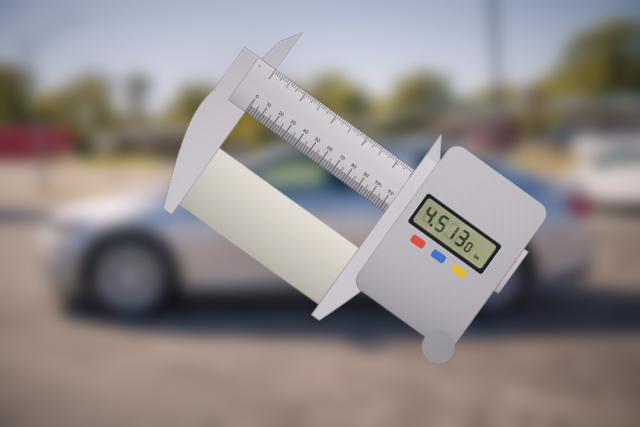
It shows 4.5130
